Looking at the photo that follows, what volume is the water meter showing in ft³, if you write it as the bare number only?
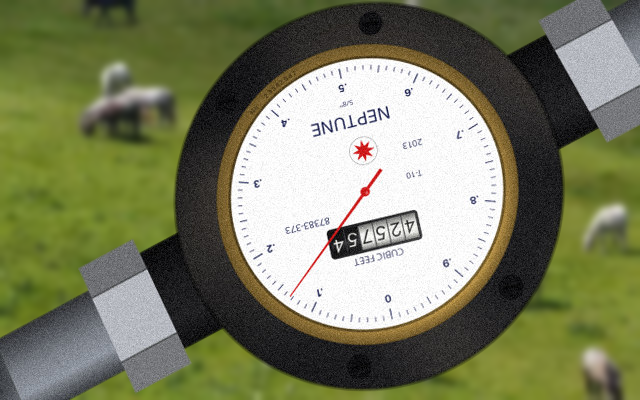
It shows 425754.13
